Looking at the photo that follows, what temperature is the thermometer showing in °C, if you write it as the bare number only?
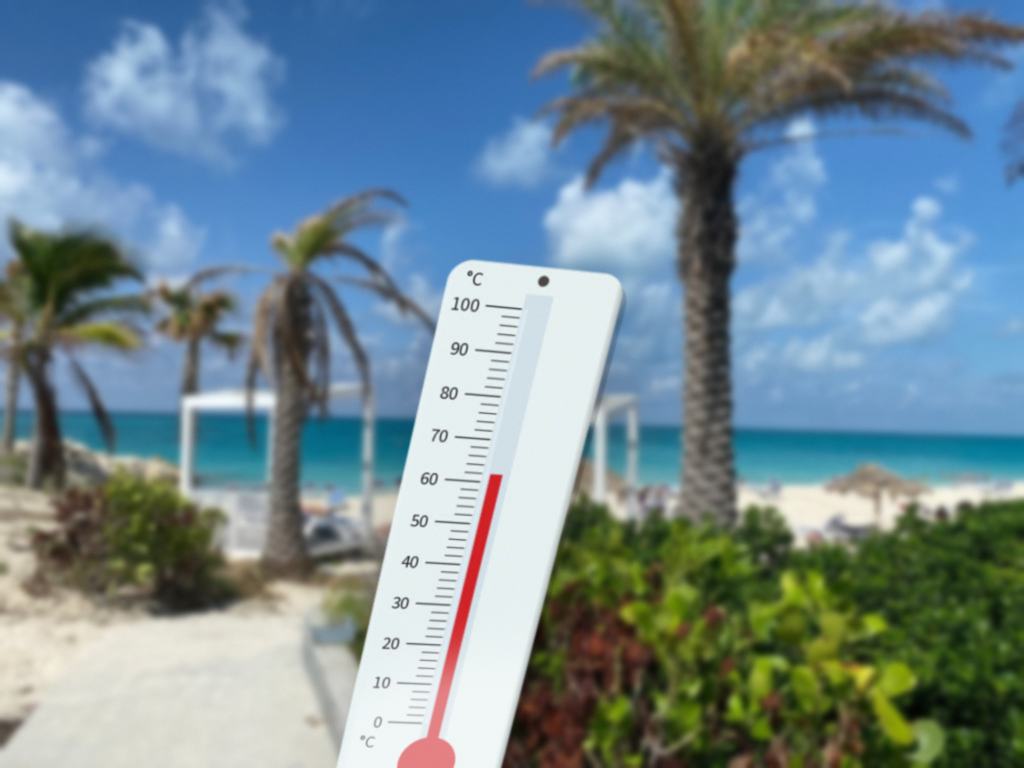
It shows 62
